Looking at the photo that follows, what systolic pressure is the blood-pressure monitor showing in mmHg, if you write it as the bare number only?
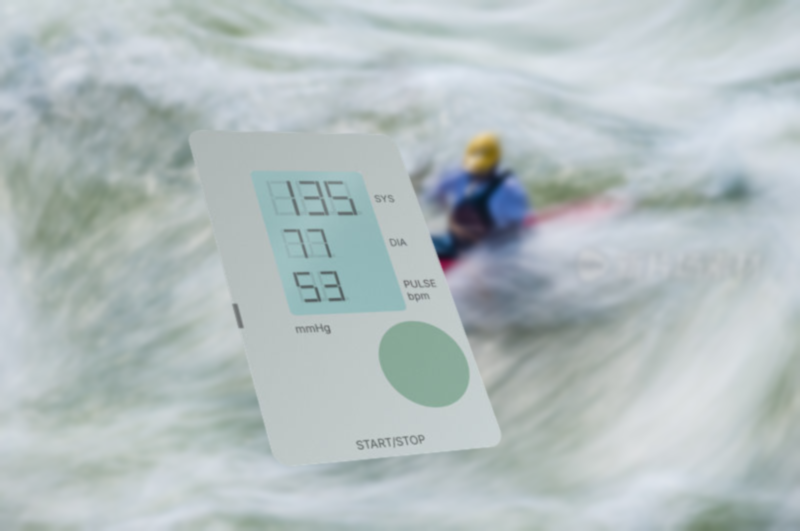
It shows 135
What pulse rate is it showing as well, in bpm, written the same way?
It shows 53
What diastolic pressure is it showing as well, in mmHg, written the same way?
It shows 77
